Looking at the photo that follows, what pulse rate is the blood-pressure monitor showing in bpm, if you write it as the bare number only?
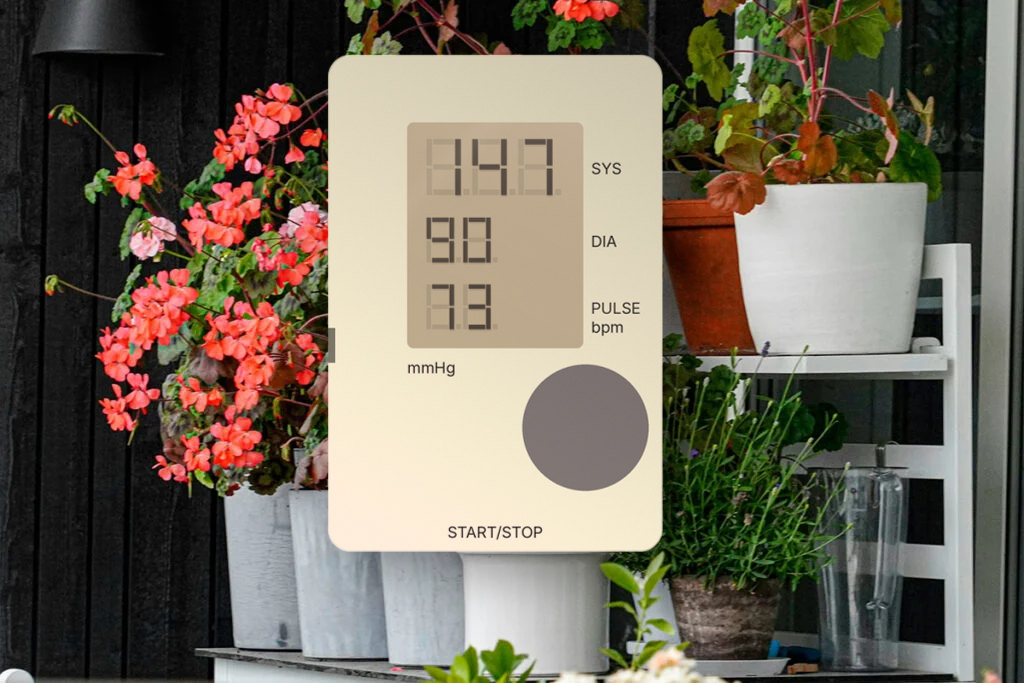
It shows 73
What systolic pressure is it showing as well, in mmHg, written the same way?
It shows 147
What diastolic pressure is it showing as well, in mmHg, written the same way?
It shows 90
